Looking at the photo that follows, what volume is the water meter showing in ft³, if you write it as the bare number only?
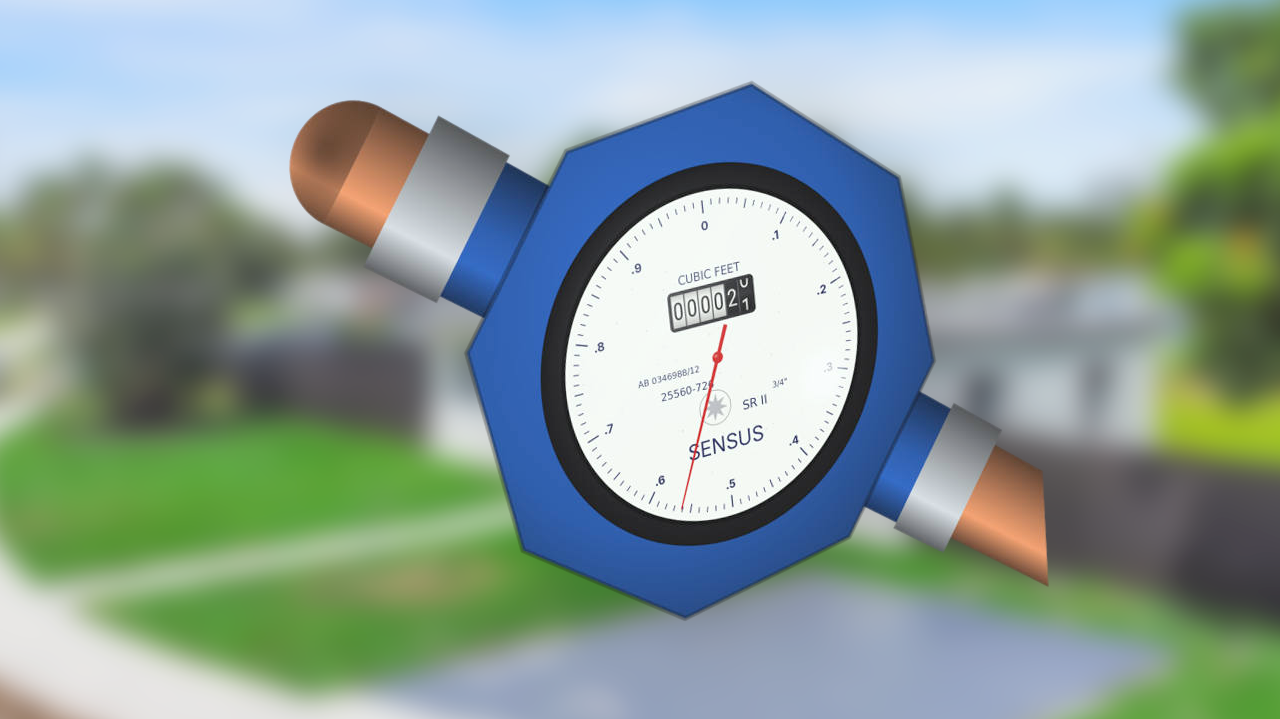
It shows 20.56
